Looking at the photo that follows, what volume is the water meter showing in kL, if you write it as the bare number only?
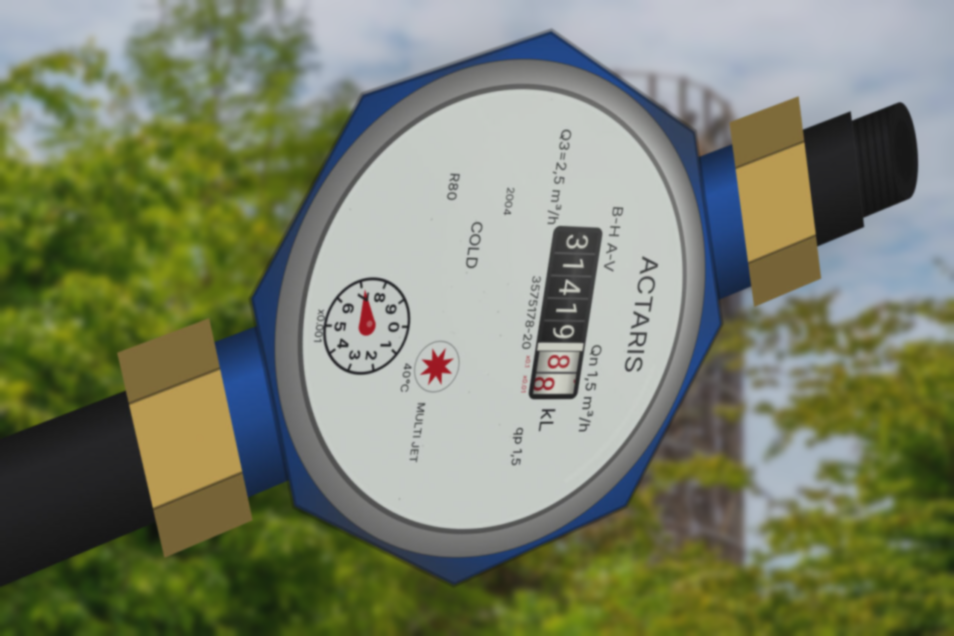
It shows 31419.877
